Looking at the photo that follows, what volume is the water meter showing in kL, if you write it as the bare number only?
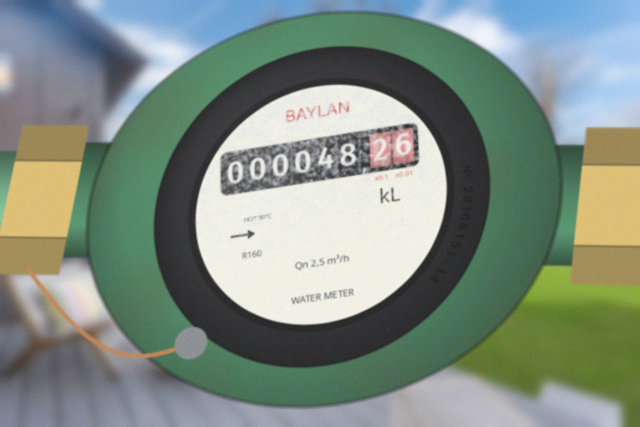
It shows 48.26
